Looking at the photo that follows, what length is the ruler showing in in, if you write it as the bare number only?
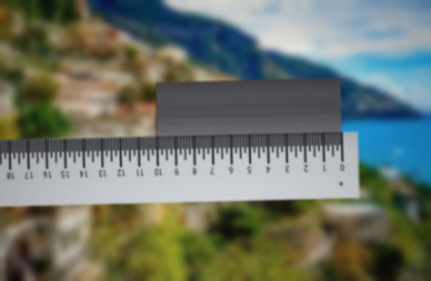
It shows 10
